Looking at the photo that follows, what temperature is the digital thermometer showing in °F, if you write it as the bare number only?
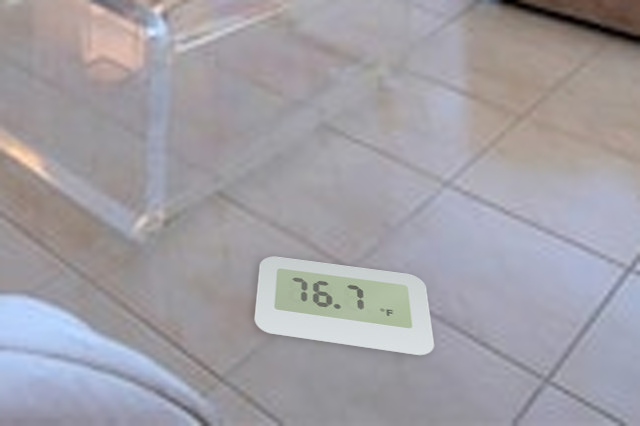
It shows 76.7
